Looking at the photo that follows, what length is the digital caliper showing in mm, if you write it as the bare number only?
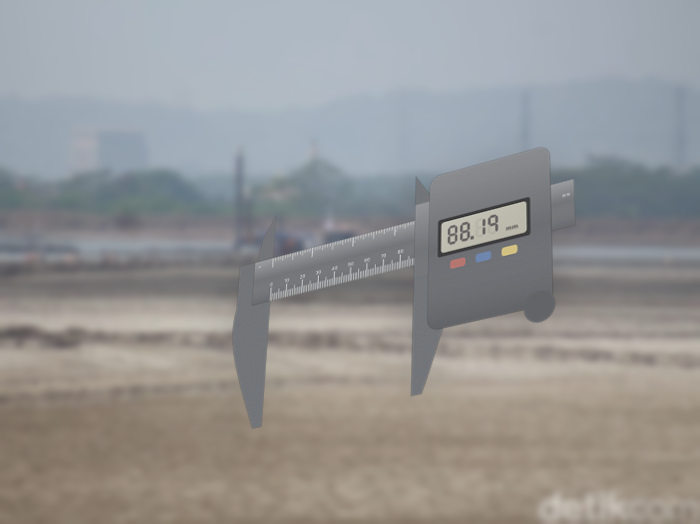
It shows 88.19
